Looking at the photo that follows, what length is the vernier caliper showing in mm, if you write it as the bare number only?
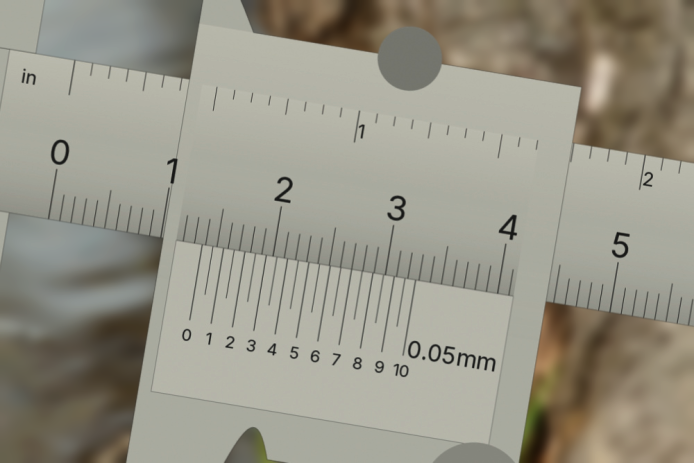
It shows 13.7
